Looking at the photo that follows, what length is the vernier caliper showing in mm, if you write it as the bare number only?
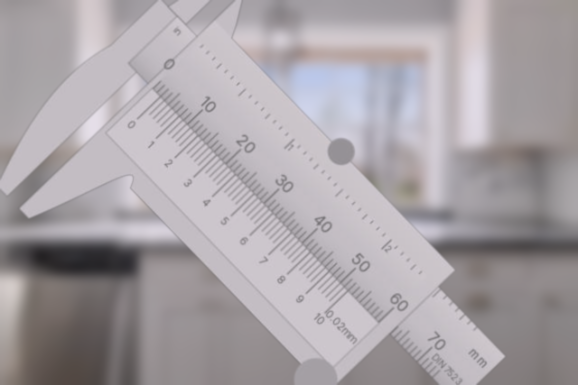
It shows 3.0
